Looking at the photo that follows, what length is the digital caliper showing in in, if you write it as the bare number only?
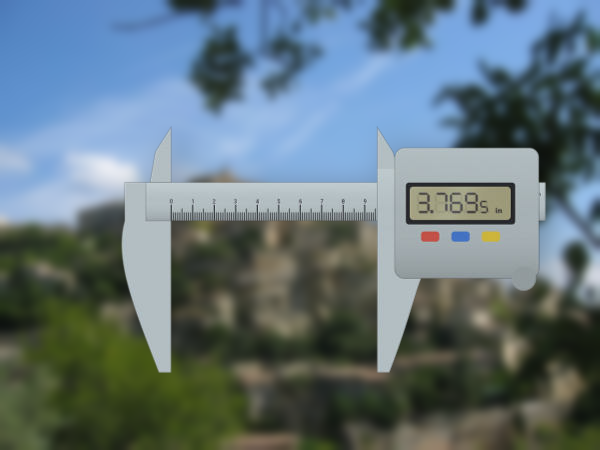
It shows 3.7695
